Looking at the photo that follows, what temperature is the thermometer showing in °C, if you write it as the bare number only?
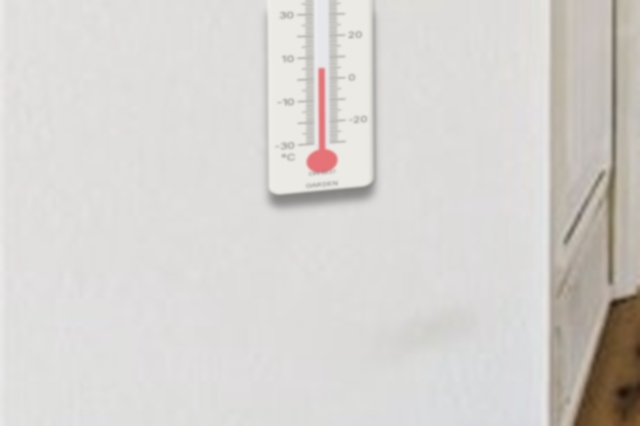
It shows 5
